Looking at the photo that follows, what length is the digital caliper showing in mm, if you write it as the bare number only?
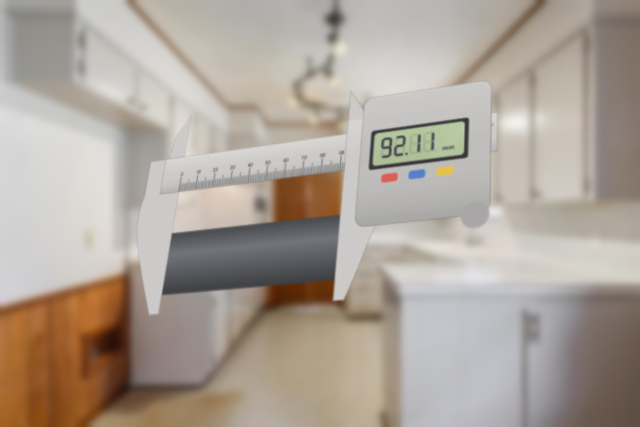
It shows 92.11
